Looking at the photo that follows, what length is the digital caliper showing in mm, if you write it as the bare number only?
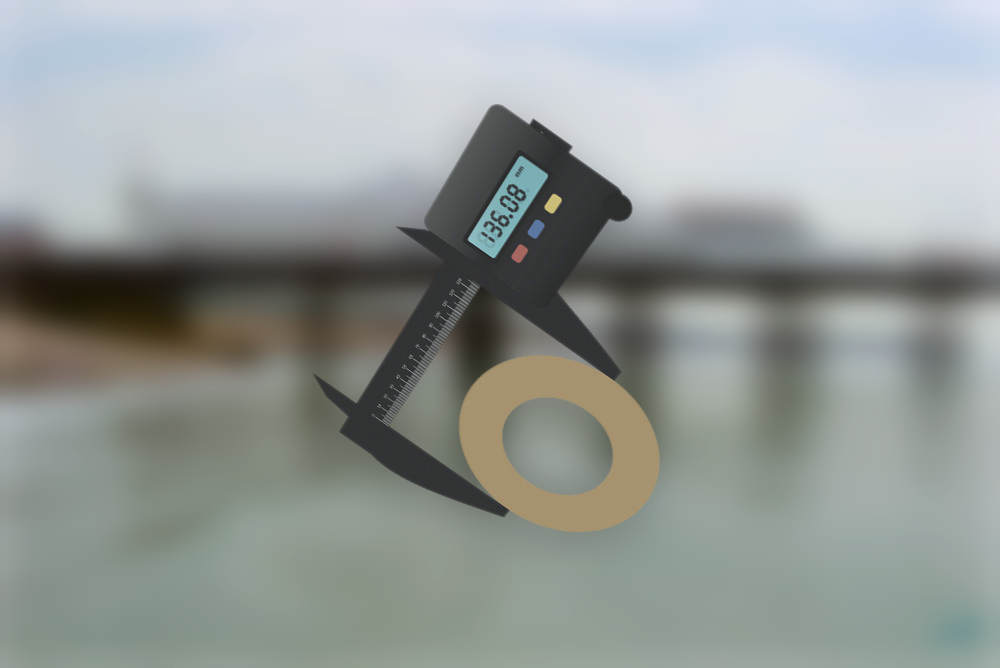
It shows 136.08
